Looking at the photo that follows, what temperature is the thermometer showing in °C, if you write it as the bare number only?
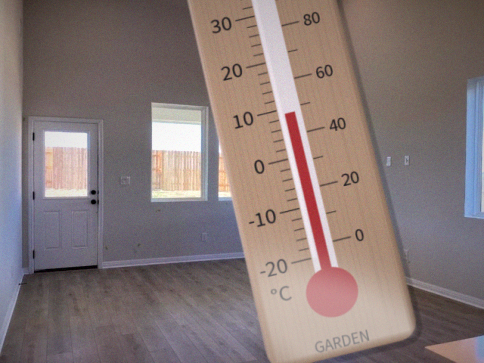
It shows 9
